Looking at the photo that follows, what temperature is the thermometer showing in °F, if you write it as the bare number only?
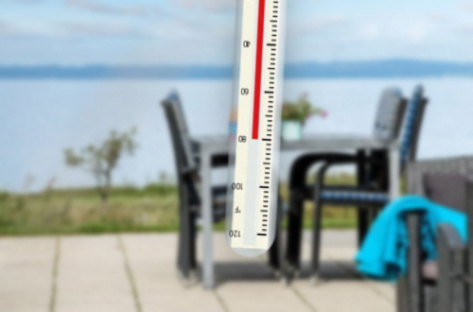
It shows 80
